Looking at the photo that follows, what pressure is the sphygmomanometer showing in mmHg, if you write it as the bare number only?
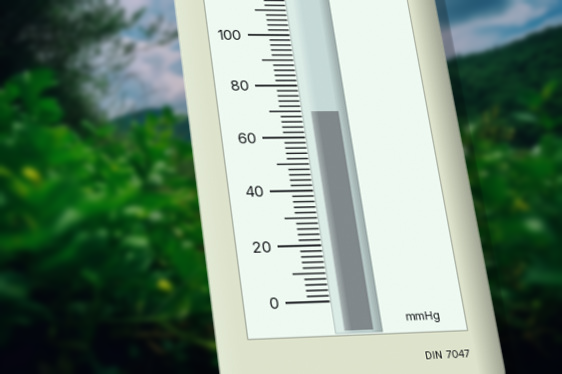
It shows 70
